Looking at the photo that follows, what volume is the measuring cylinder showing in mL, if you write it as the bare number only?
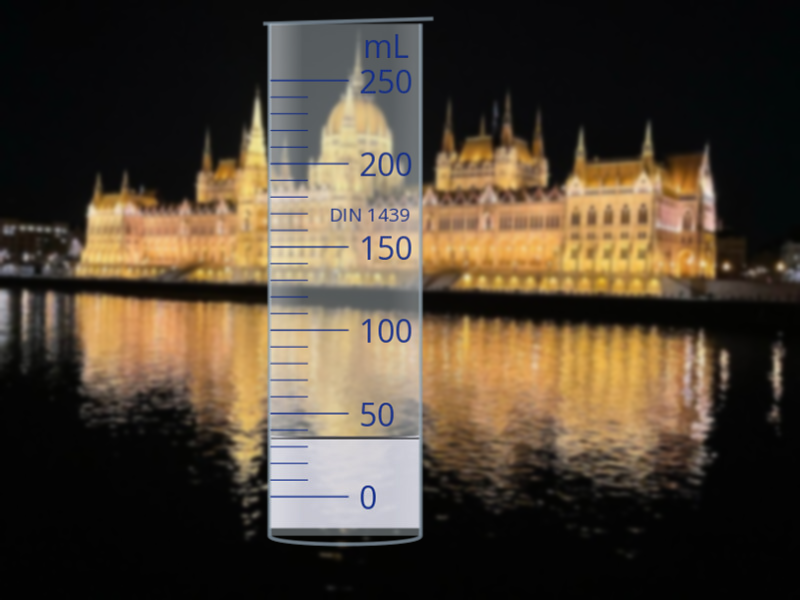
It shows 35
